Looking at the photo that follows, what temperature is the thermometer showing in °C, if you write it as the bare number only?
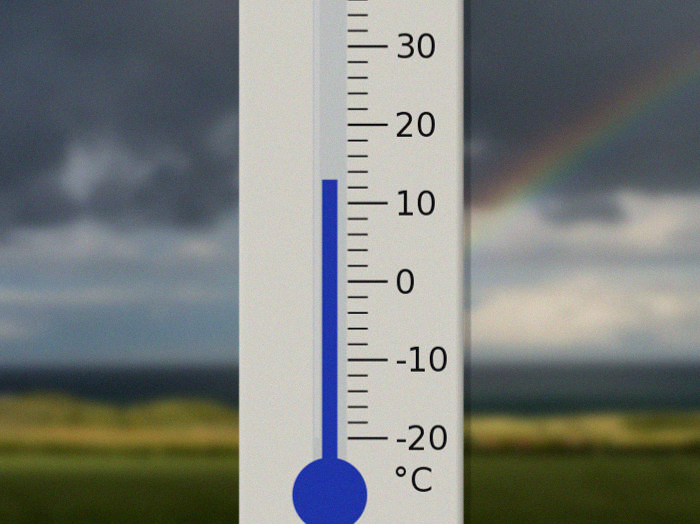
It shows 13
